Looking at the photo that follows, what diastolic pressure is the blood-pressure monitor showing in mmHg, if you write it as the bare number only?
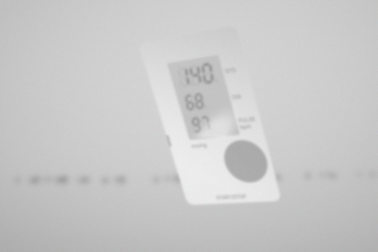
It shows 68
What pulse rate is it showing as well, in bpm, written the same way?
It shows 97
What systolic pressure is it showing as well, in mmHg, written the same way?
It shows 140
